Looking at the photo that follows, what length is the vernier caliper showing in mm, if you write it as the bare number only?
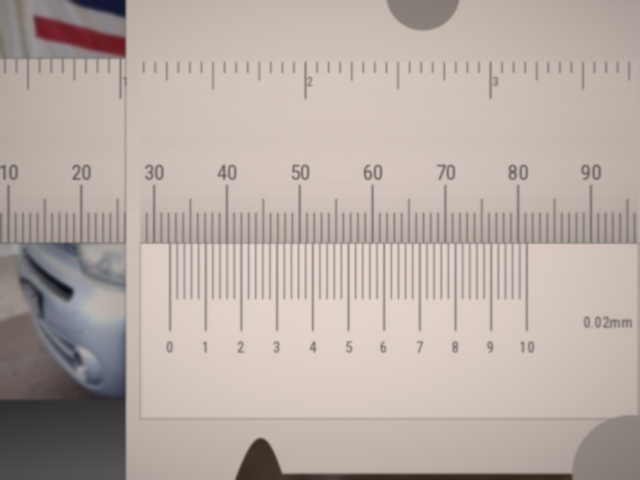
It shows 32.2
